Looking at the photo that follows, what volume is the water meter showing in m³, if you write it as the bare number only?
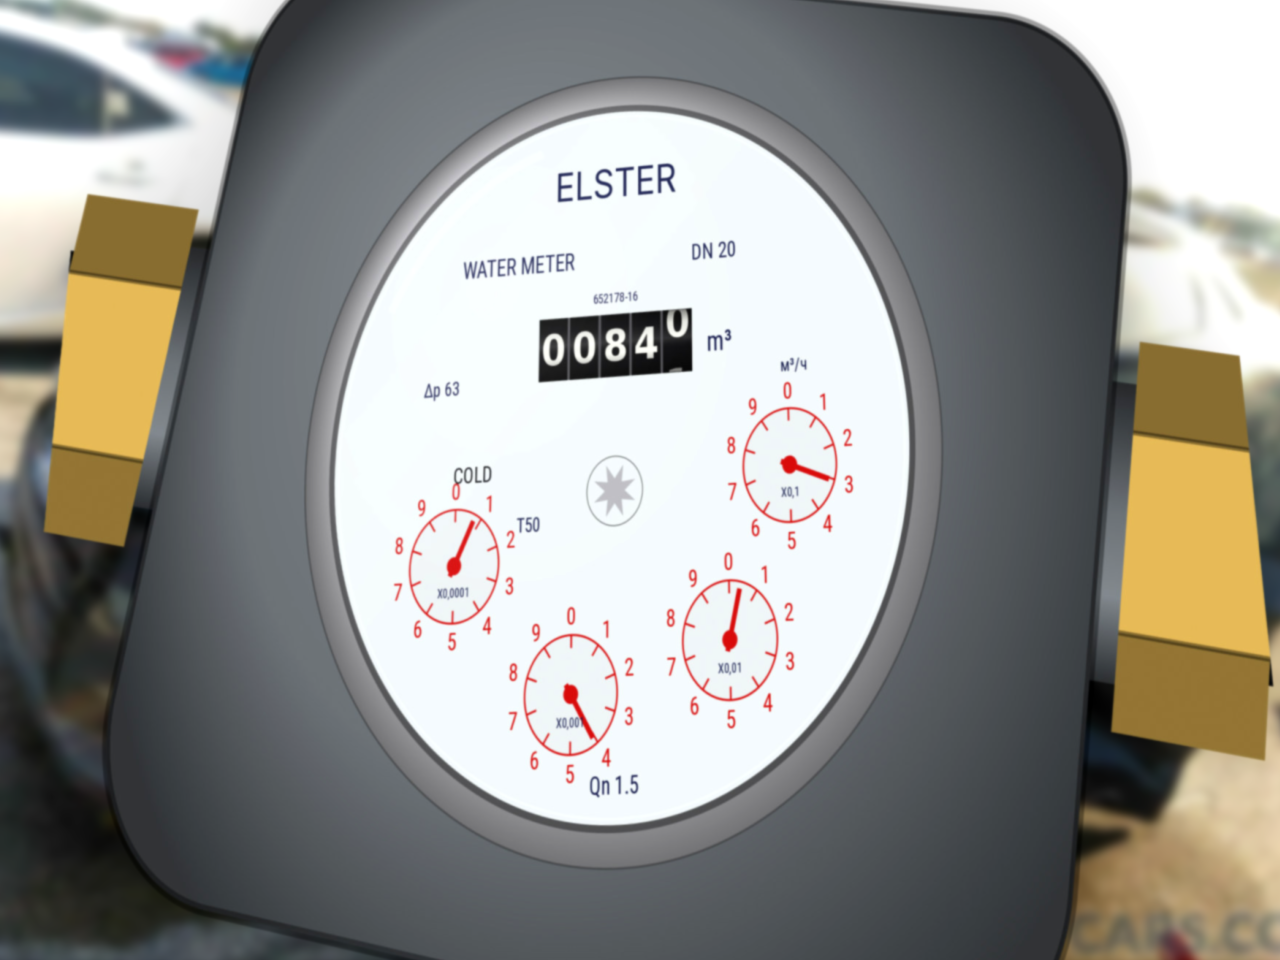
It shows 840.3040
